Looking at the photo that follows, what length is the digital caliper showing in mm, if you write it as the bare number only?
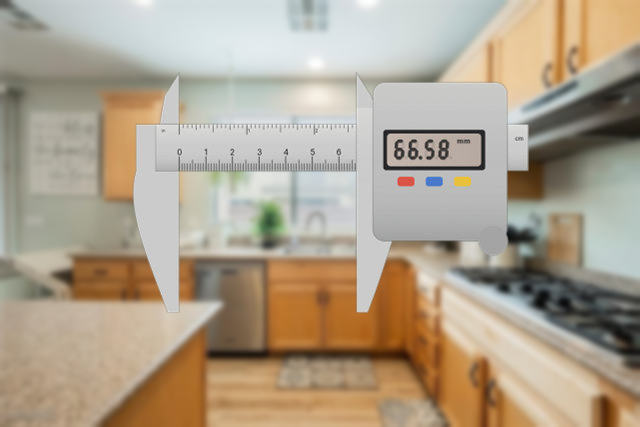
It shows 66.58
